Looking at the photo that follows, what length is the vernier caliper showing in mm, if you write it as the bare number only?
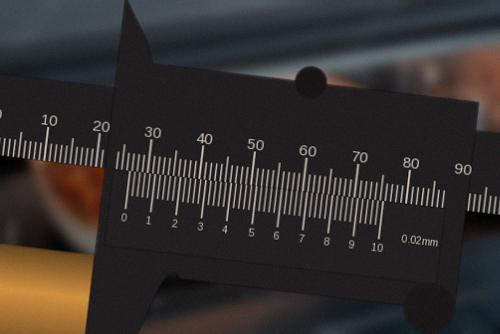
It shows 26.6
